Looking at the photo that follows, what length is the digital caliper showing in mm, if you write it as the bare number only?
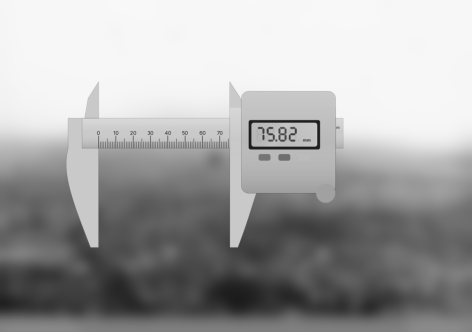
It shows 75.82
